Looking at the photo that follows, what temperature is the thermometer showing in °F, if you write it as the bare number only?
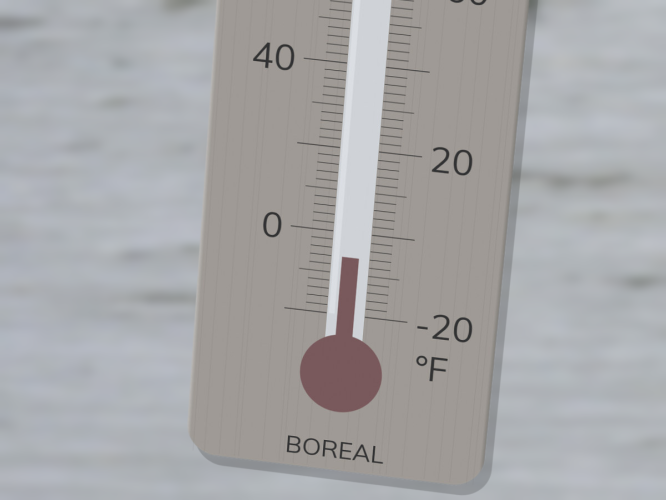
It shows -6
